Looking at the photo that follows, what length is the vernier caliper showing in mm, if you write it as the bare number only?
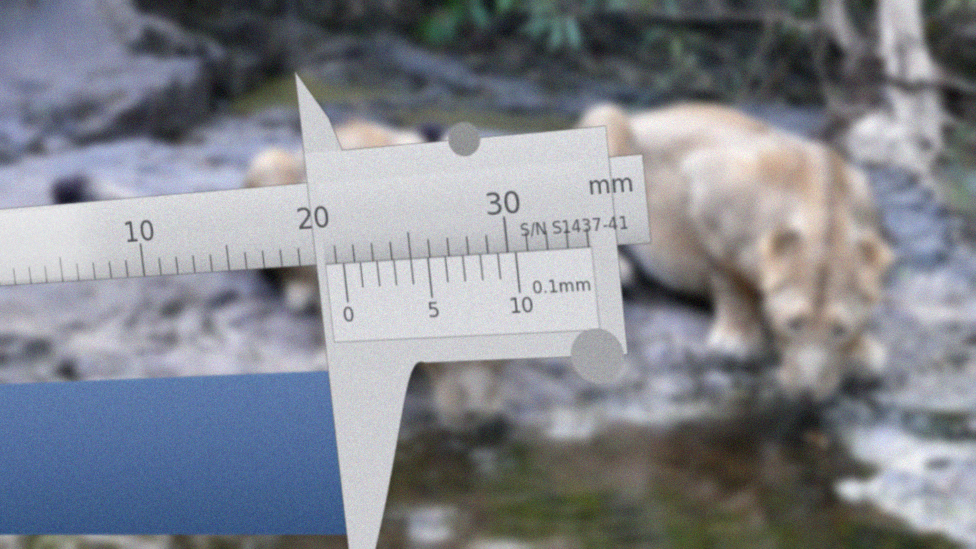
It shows 21.4
